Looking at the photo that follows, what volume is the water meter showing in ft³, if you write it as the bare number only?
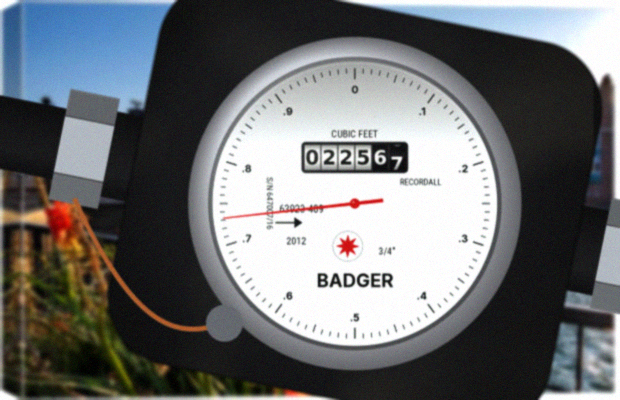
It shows 22566.73
